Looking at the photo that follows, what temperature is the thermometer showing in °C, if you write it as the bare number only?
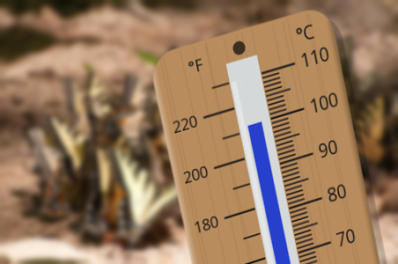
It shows 100
